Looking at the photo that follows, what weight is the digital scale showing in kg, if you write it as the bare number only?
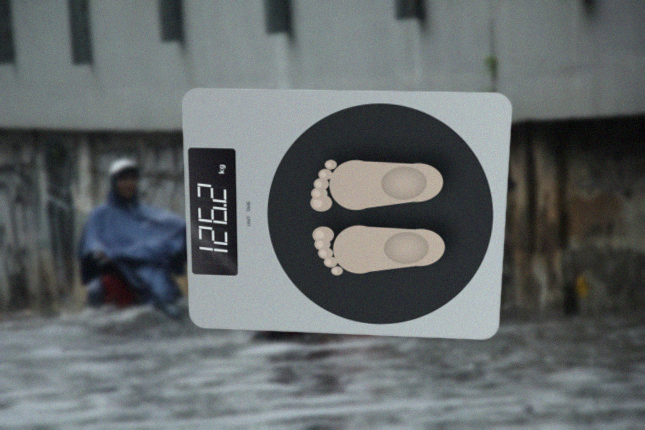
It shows 126.2
